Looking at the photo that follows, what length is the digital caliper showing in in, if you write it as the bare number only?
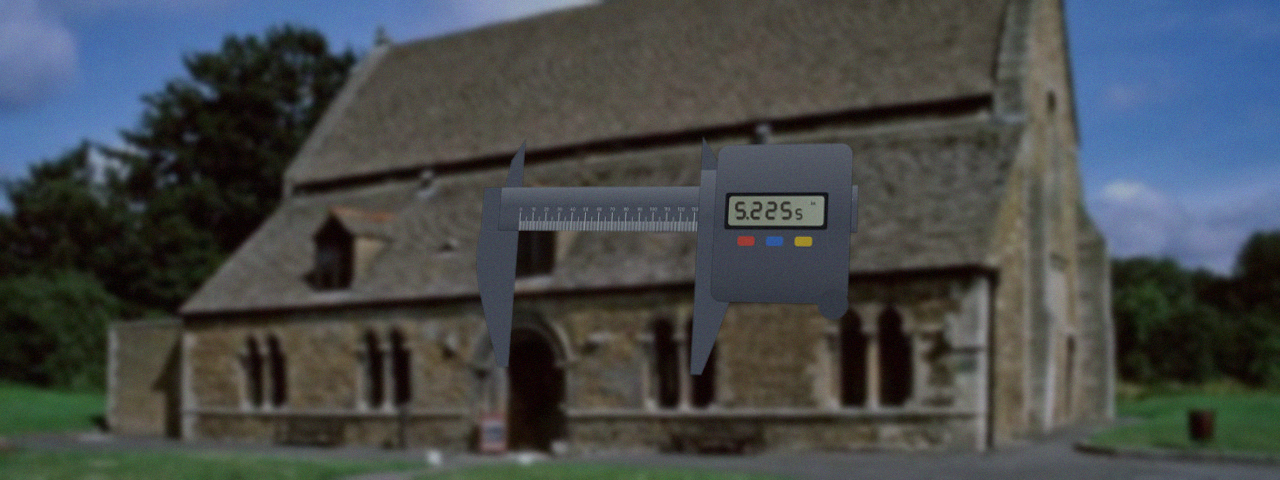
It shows 5.2255
